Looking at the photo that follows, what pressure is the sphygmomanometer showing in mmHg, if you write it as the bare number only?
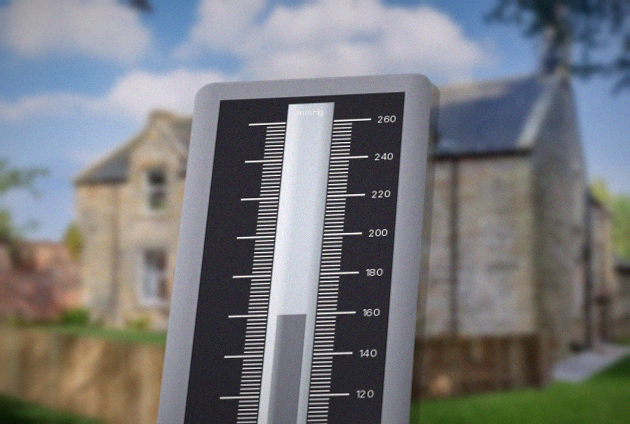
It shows 160
